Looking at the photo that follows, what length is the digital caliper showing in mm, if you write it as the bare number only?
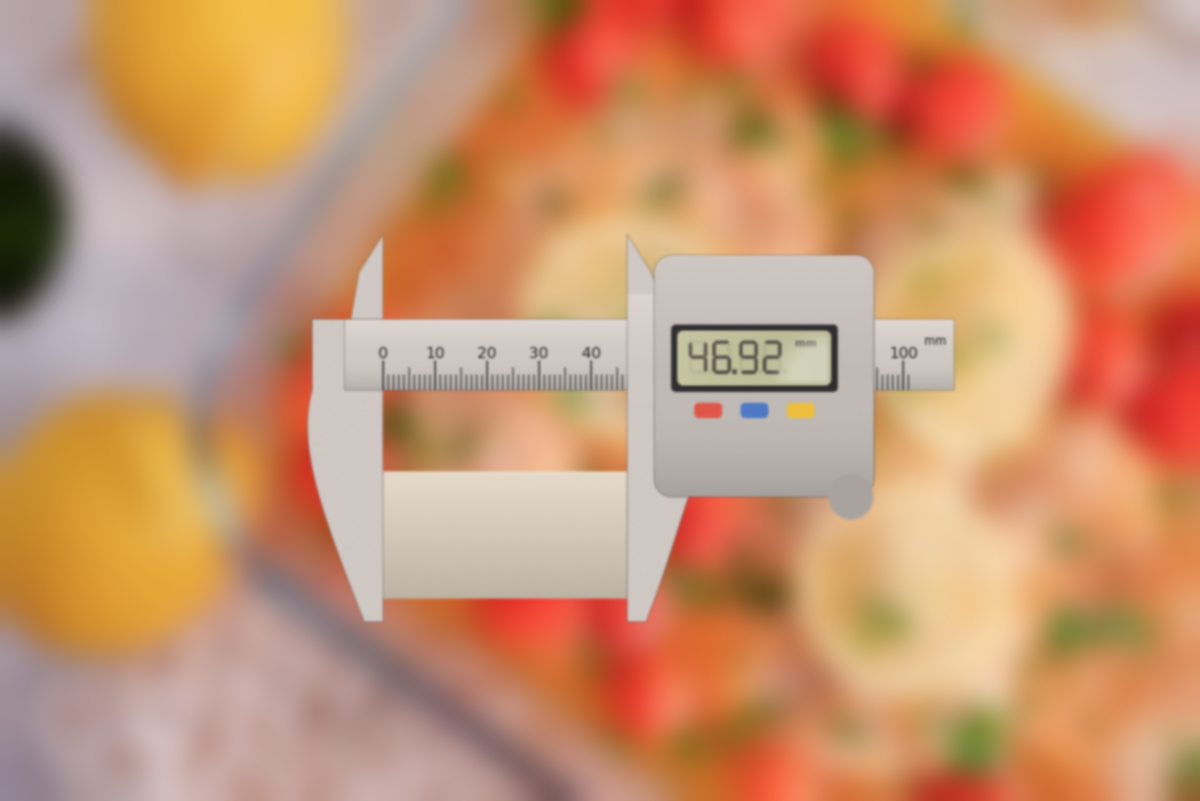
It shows 46.92
